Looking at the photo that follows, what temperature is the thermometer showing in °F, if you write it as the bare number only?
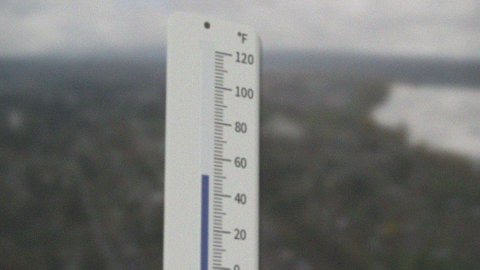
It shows 50
